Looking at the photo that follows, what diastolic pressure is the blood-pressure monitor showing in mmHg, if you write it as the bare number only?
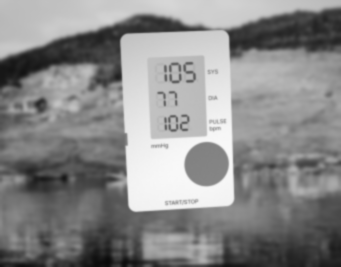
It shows 77
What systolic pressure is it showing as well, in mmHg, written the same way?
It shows 105
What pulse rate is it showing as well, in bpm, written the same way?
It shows 102
